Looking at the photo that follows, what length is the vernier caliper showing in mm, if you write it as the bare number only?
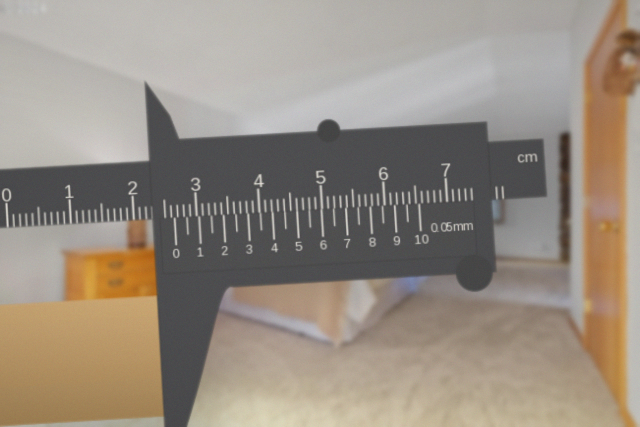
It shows 26.5
